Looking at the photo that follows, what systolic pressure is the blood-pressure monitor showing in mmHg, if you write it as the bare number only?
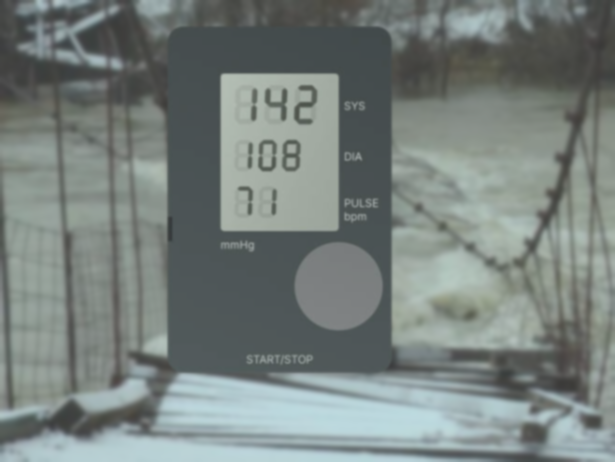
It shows 142
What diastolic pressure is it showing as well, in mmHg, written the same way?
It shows 108
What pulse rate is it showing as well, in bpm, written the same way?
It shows 71
